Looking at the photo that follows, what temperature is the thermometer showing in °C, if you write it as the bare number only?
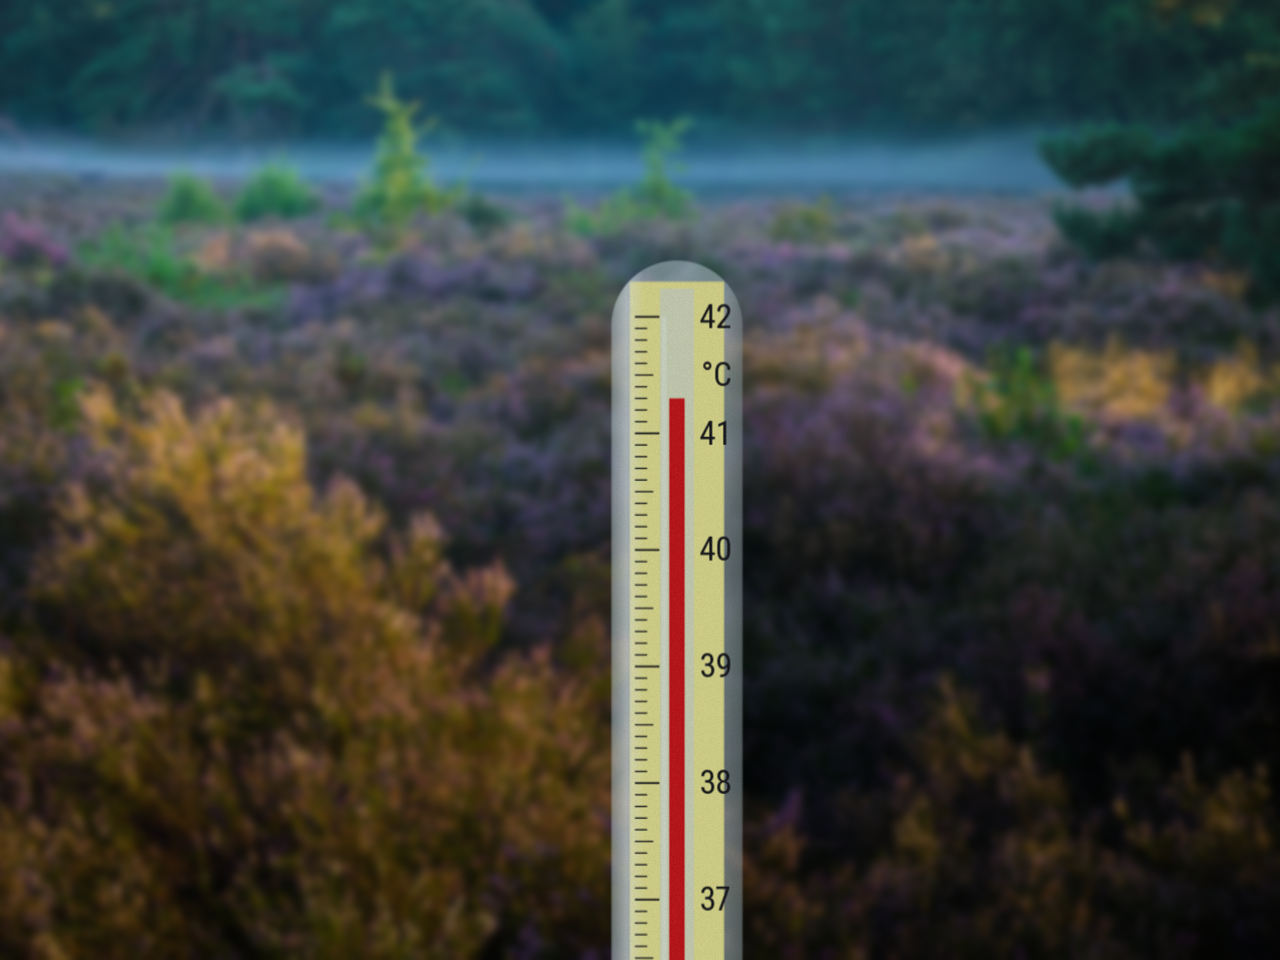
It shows 41.3
